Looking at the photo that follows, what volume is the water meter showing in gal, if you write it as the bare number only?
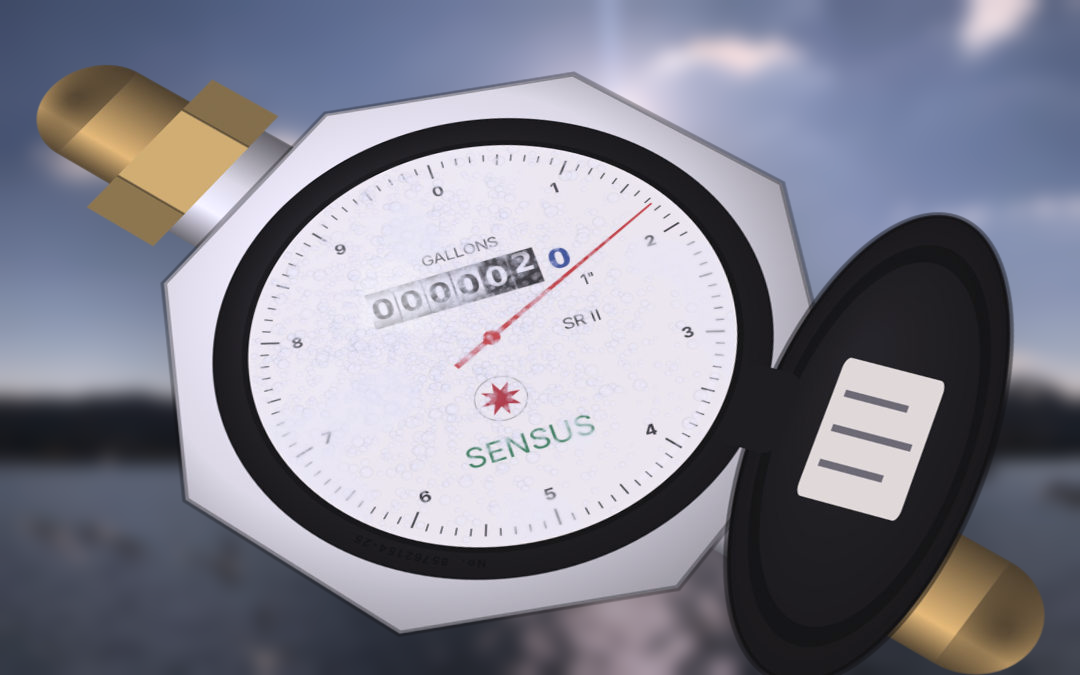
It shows 21.7
